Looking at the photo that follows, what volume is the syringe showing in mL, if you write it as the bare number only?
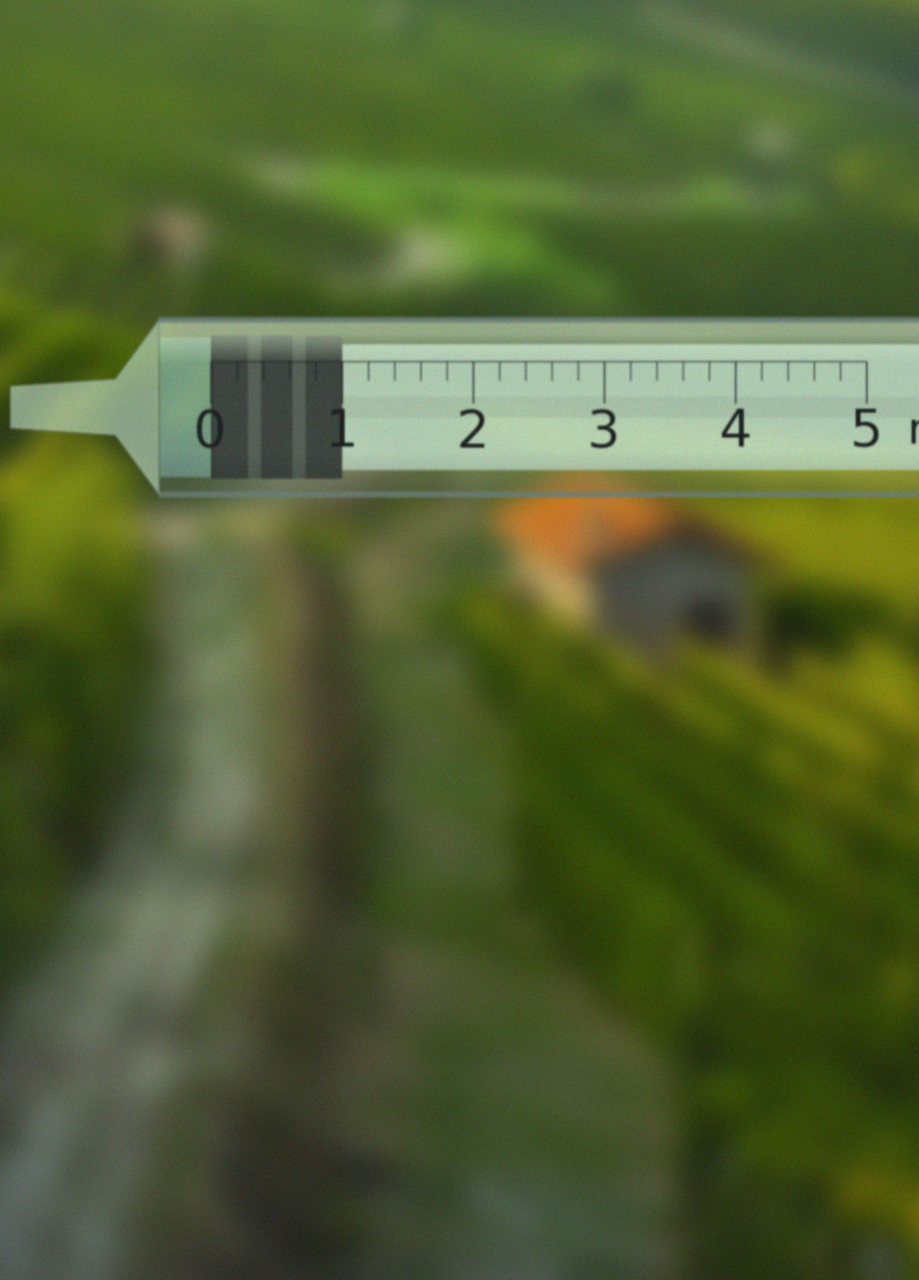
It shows 0
